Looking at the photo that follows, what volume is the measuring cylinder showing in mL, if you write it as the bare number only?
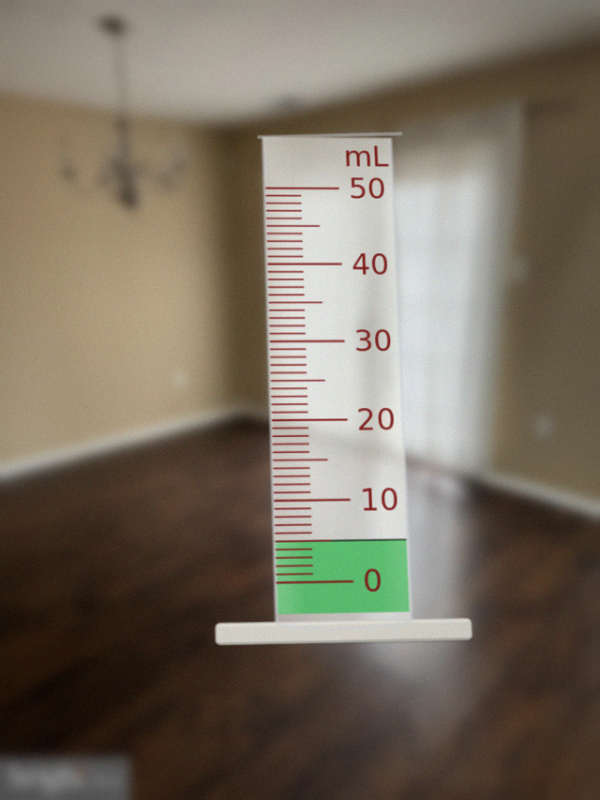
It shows 5
